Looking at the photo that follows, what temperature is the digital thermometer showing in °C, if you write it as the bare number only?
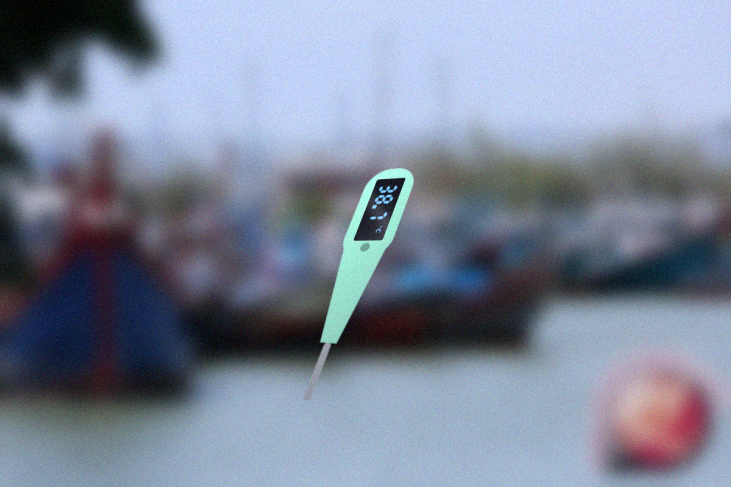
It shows 38.7
